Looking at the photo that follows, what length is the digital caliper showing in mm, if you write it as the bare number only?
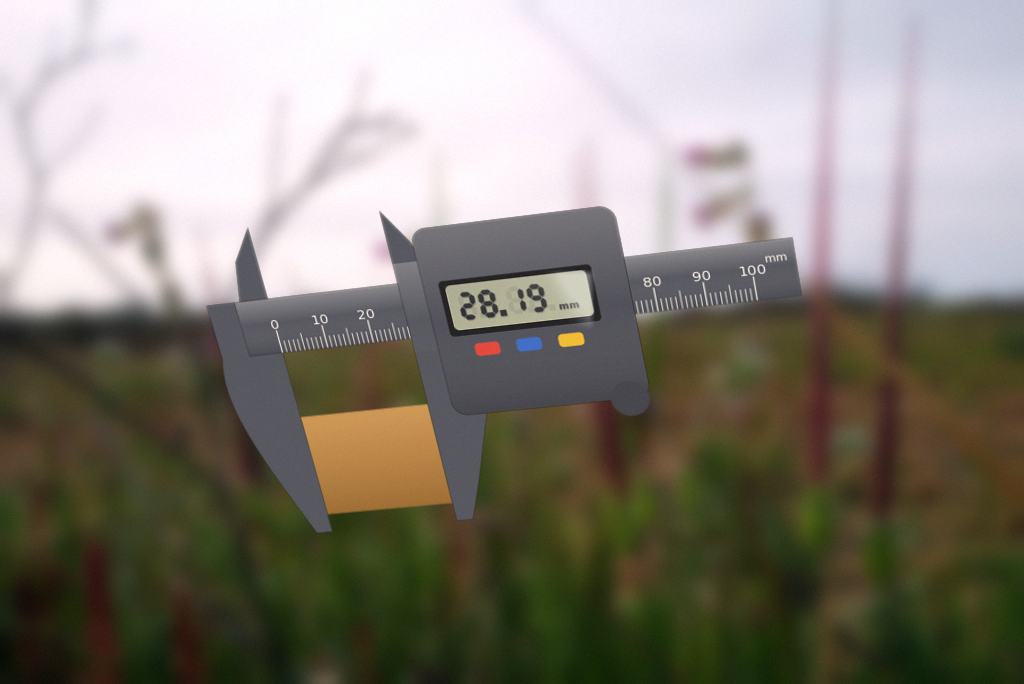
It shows 28.19
